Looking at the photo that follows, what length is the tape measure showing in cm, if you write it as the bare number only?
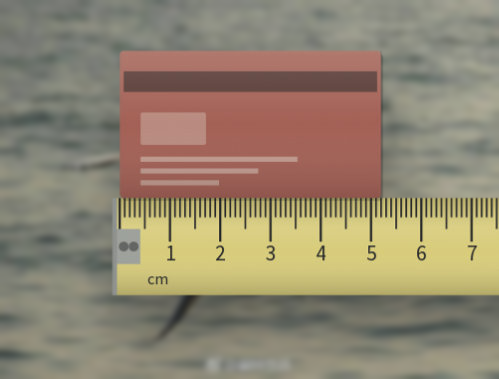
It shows 5.2
